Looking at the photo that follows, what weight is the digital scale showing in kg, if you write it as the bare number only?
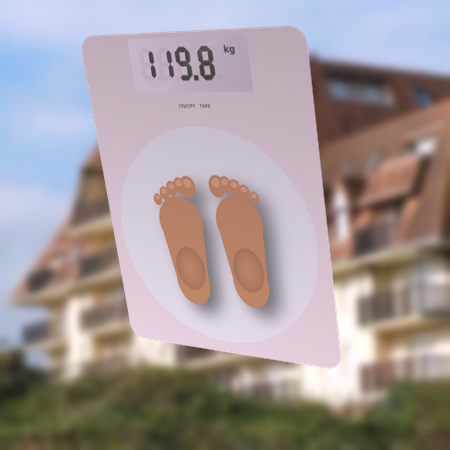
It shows 119.8
